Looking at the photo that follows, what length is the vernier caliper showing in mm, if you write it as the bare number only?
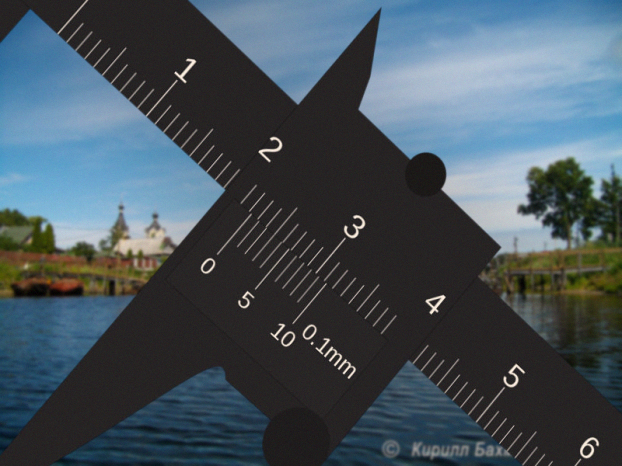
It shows 22.3
